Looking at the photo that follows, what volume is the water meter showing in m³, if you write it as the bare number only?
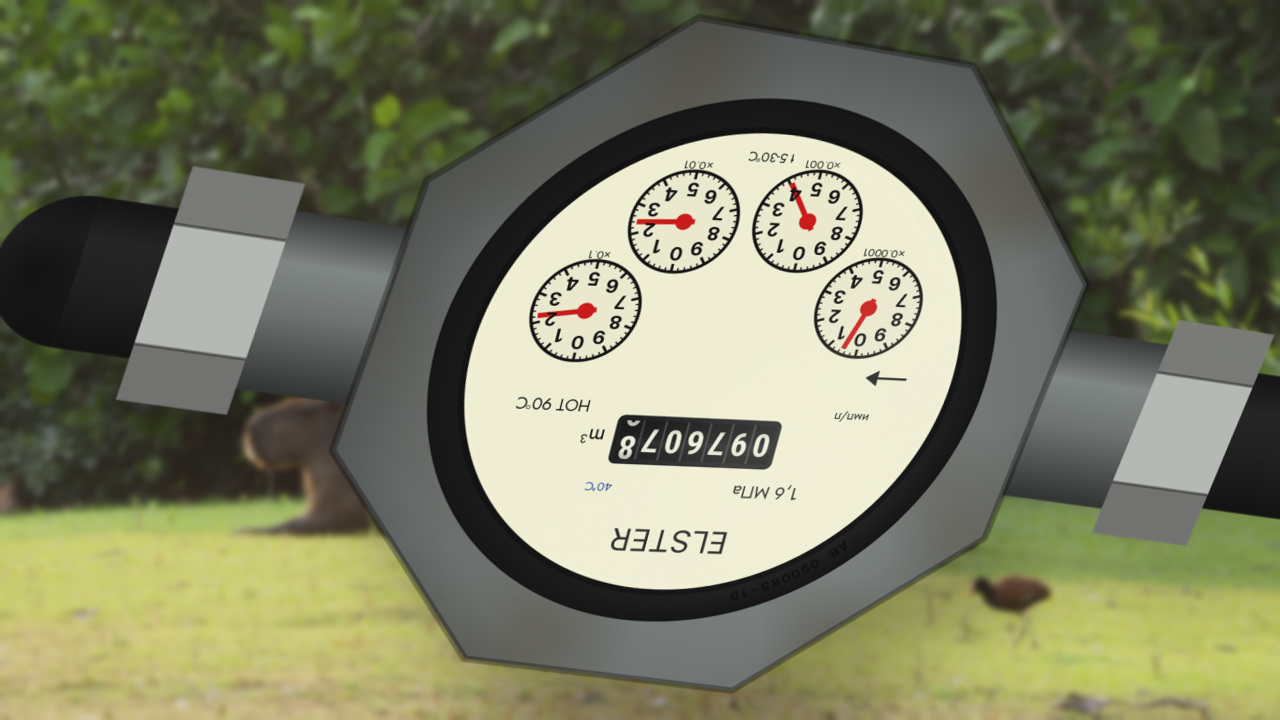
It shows 976078.2240
